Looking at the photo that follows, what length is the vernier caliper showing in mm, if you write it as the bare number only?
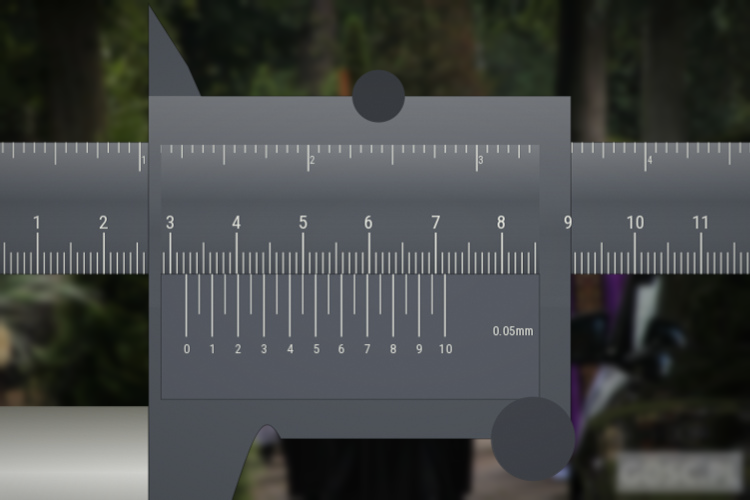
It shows 32.4
